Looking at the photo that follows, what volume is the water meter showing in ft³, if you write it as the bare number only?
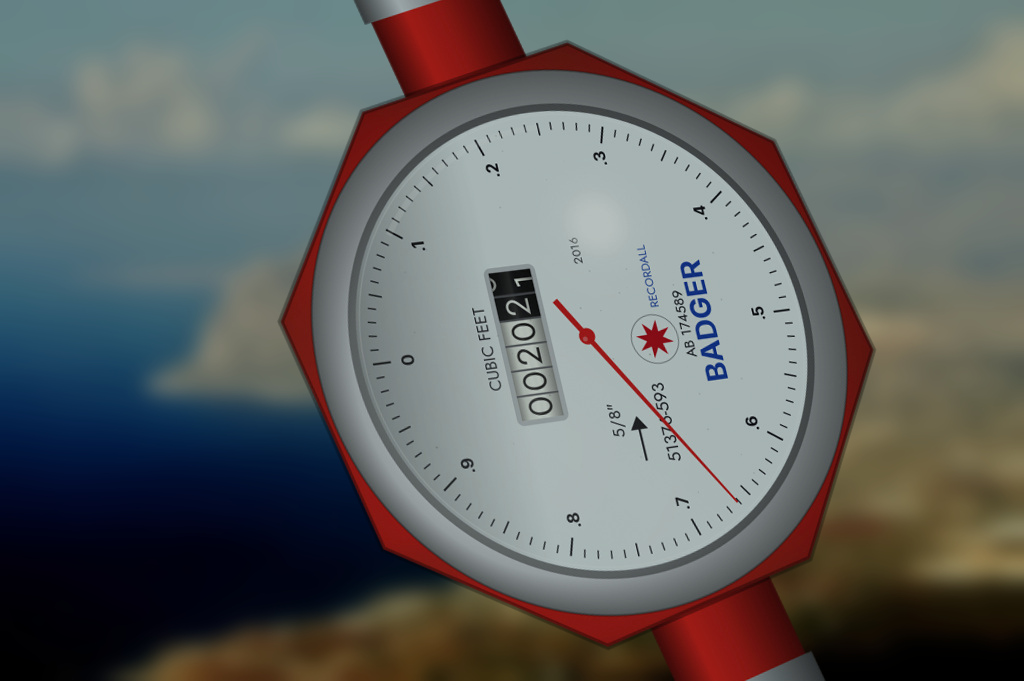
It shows 2020.66
